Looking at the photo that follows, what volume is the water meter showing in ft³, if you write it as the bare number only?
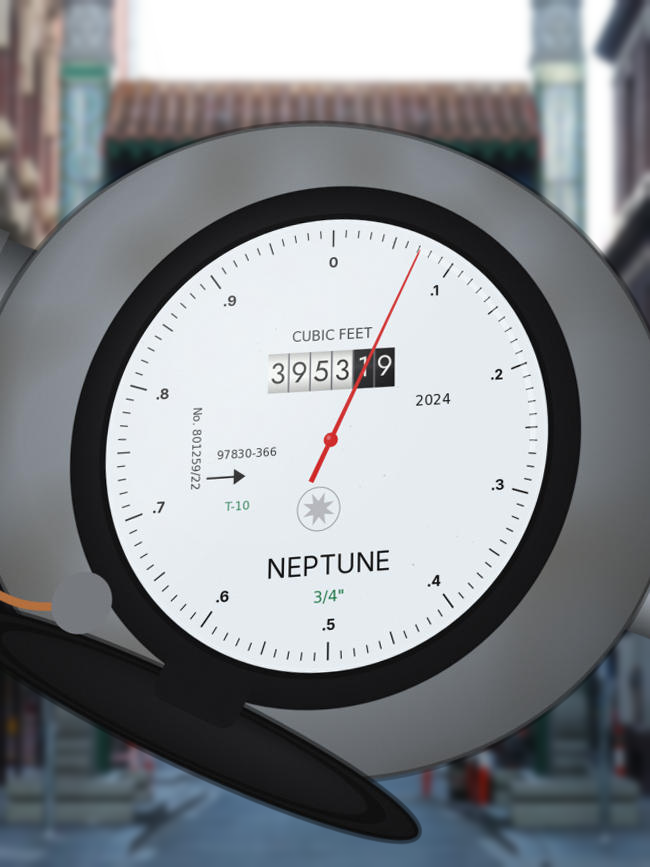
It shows 395319.07
